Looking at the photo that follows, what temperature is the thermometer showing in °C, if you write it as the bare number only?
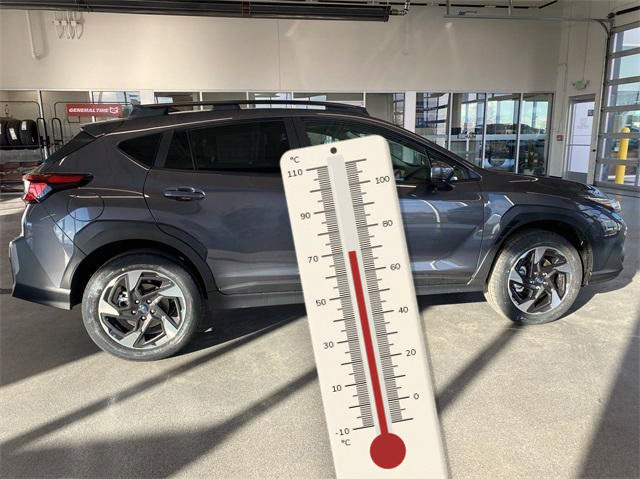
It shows 70
